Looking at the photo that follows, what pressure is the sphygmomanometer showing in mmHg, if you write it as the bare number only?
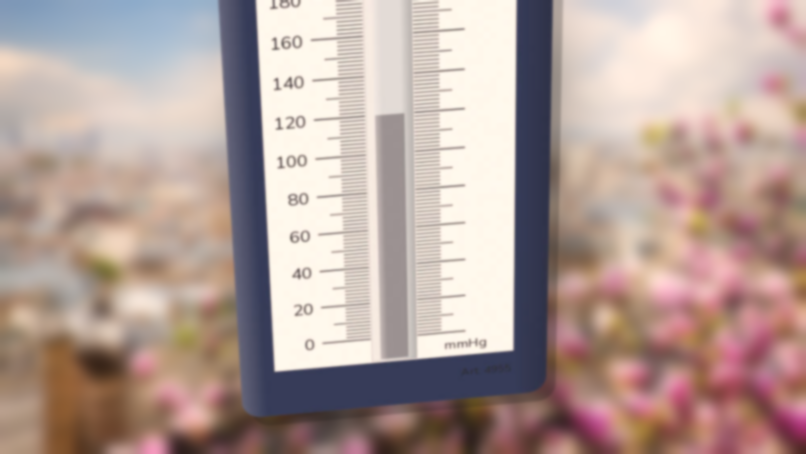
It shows 120
